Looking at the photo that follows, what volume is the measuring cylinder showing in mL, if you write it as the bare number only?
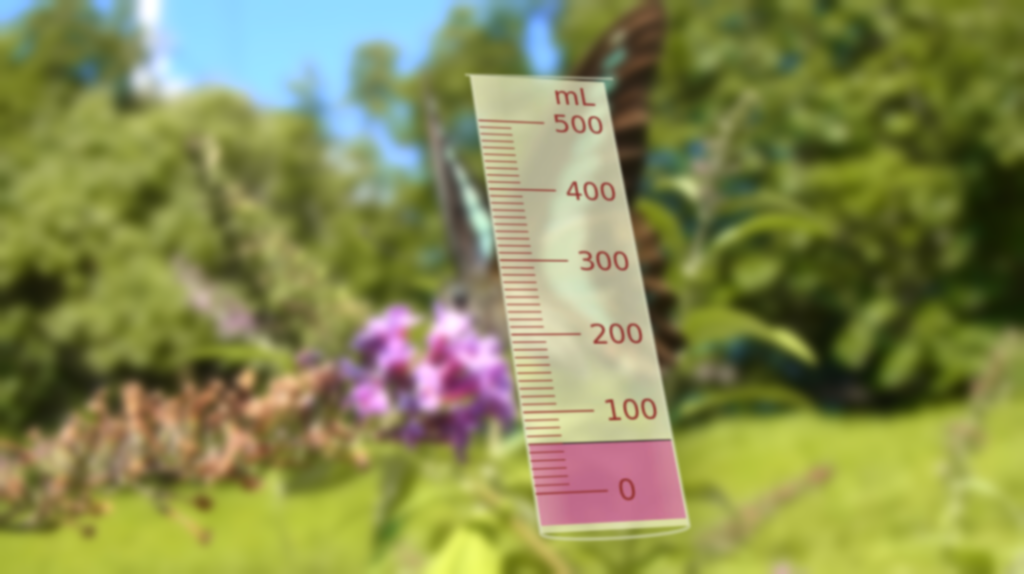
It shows 60
